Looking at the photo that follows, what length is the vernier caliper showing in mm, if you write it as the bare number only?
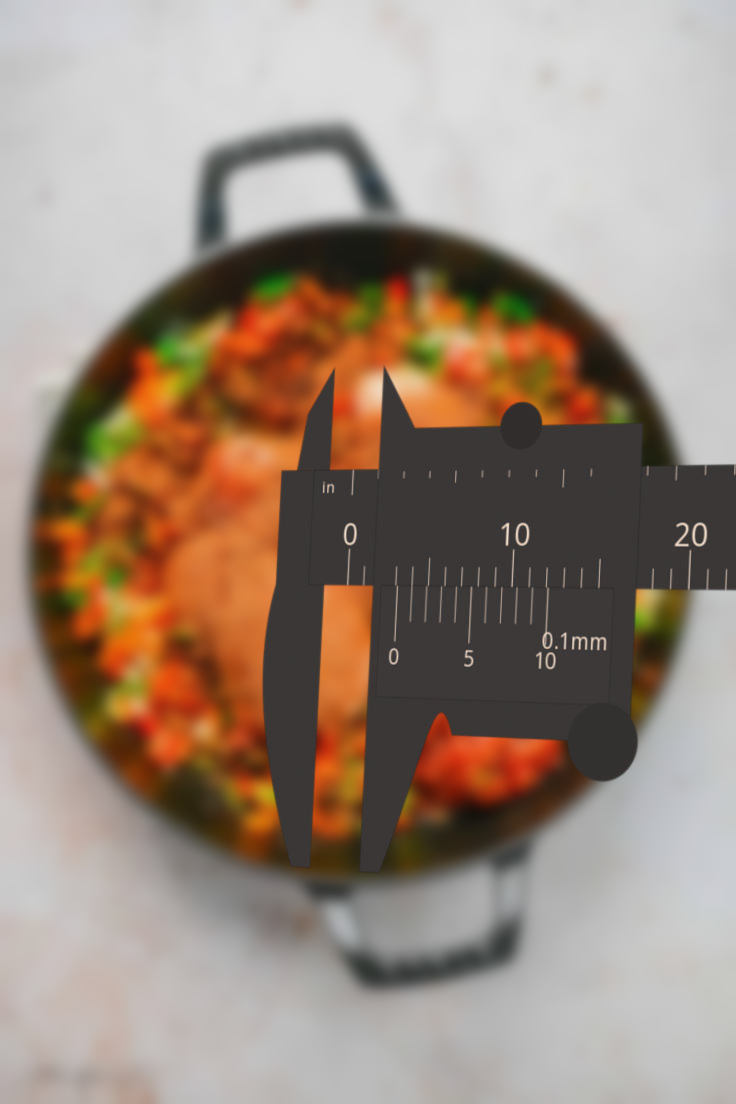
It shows 3.1
